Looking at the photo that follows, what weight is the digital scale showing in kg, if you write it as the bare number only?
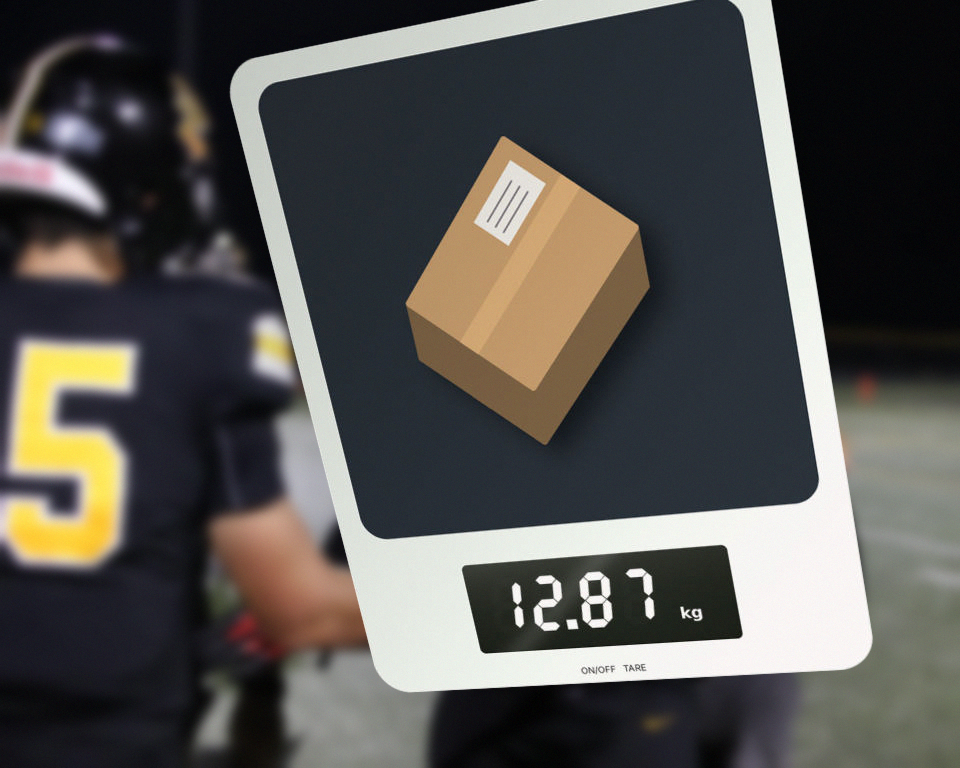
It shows 12.87
